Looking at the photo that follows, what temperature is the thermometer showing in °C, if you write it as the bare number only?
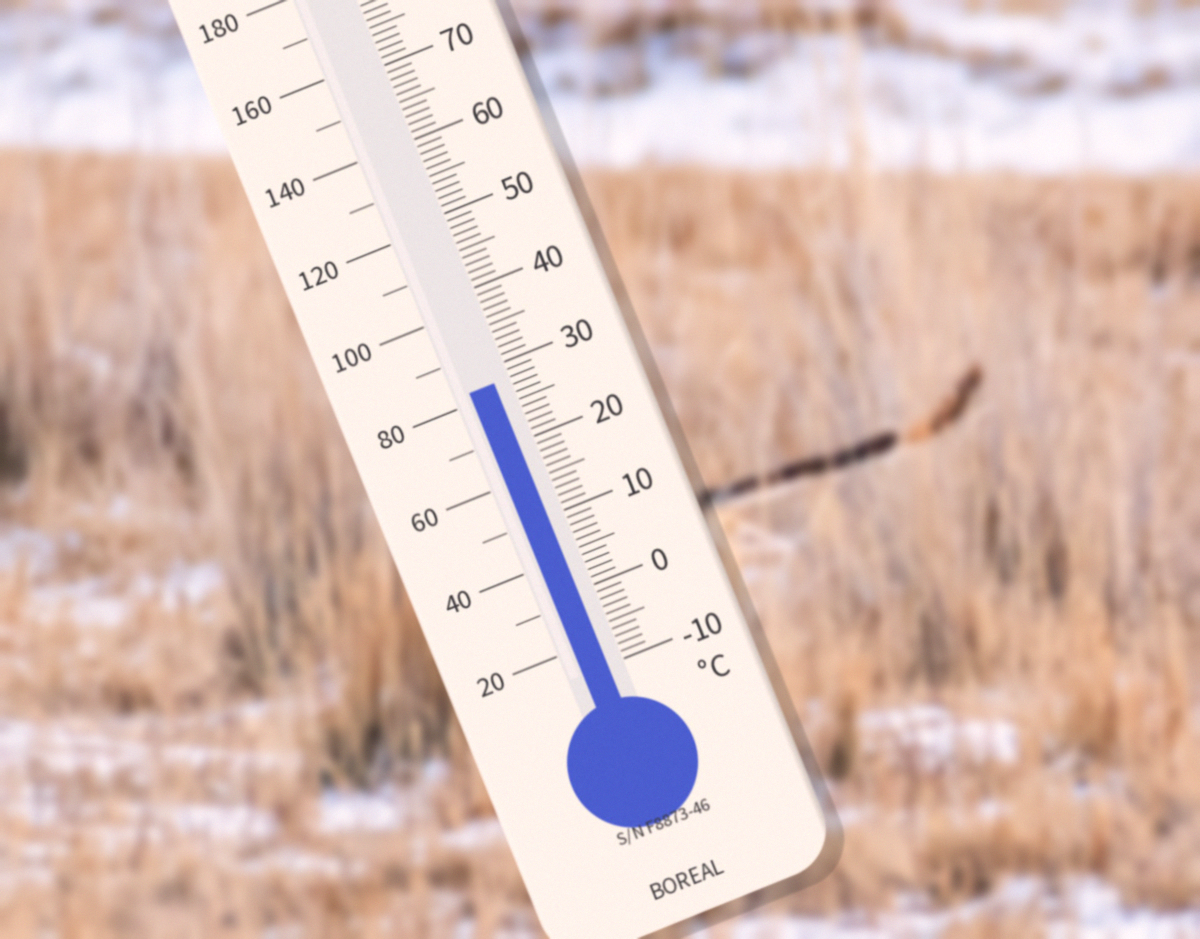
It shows 28
